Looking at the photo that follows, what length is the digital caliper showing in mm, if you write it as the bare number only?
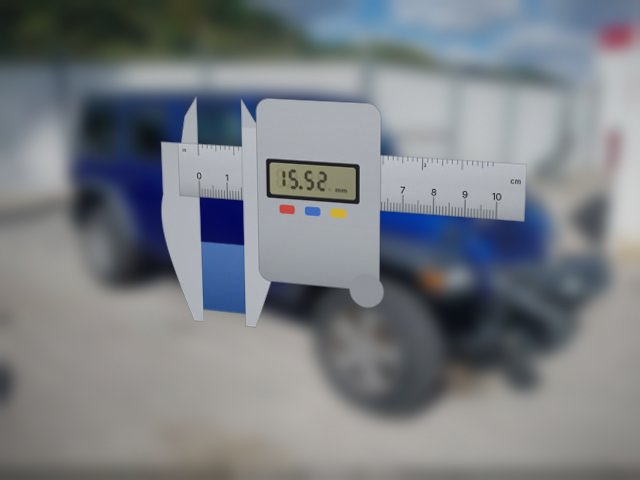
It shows 15.52
